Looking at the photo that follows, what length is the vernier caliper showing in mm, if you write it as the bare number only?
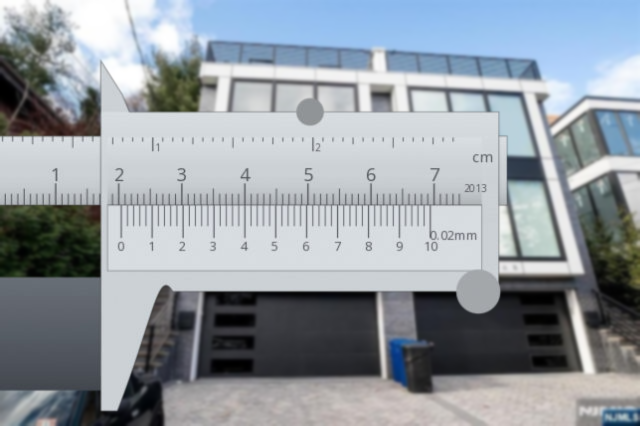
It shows 20.4
